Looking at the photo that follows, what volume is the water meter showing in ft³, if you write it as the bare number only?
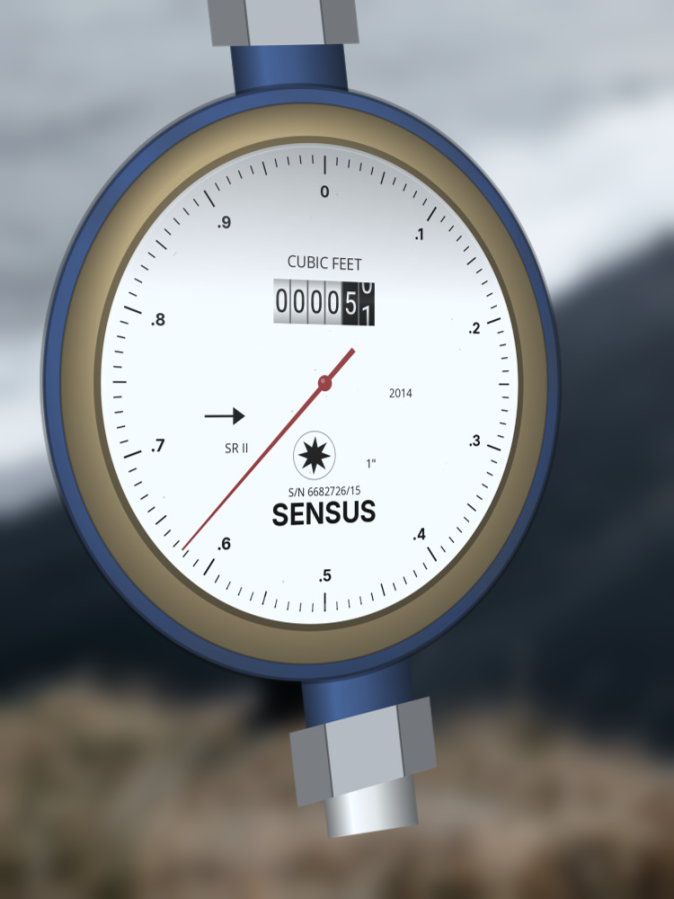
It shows 50.62
